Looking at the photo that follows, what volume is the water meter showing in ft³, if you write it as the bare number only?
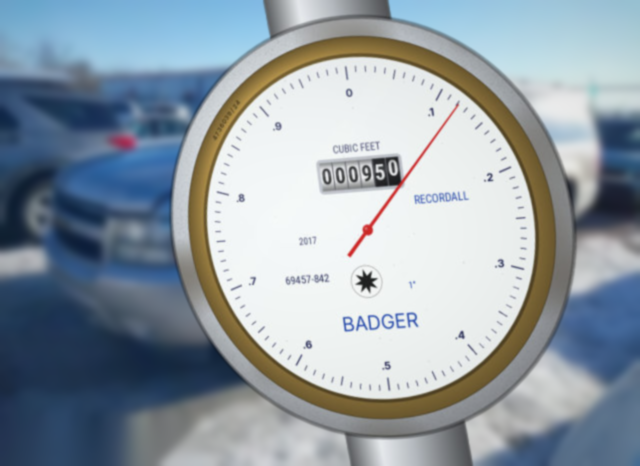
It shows 950.12
